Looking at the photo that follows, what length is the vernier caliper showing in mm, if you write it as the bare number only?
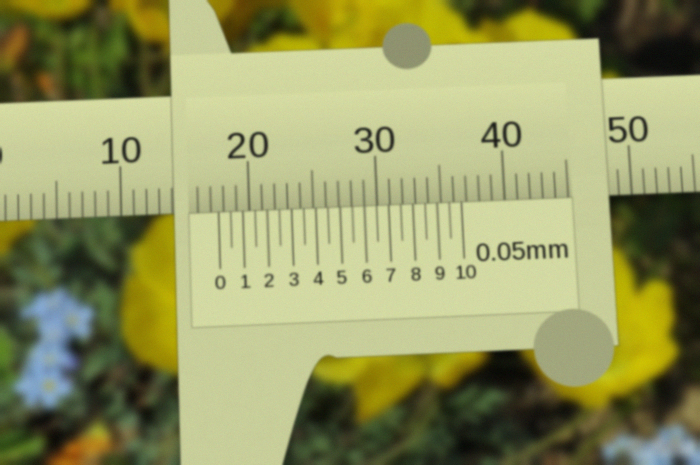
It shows 17.6
